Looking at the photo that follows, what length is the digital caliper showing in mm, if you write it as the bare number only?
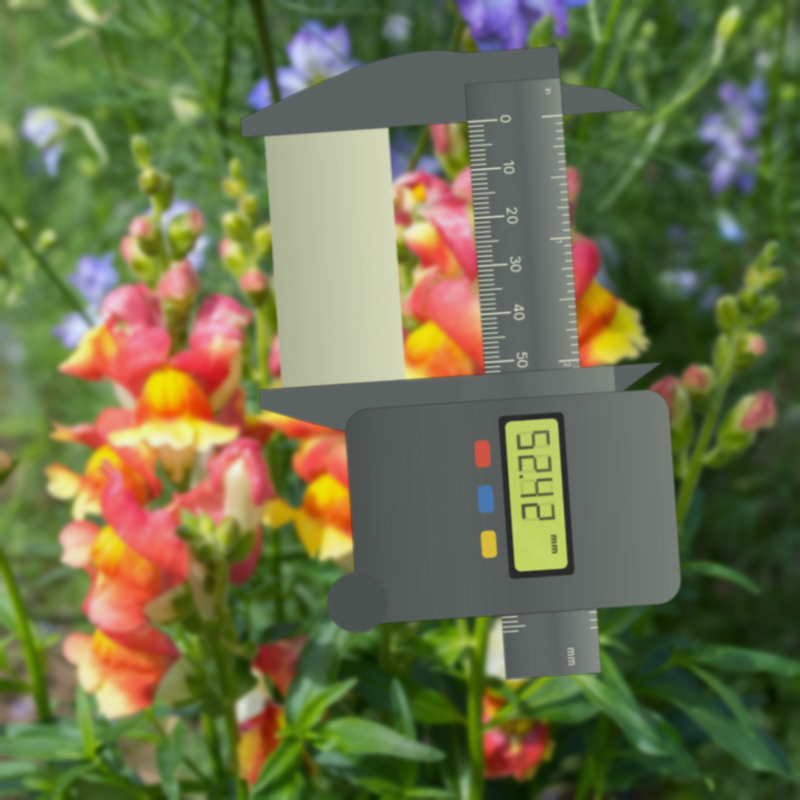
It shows 52.42
